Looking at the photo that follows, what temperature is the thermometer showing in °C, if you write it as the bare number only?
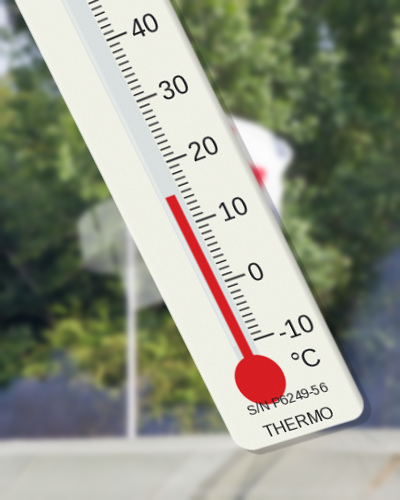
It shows 15
